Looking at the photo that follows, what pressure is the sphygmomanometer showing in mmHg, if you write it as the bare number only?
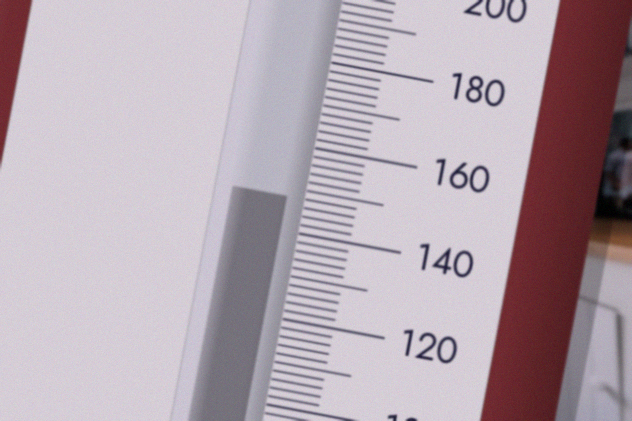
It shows 148
